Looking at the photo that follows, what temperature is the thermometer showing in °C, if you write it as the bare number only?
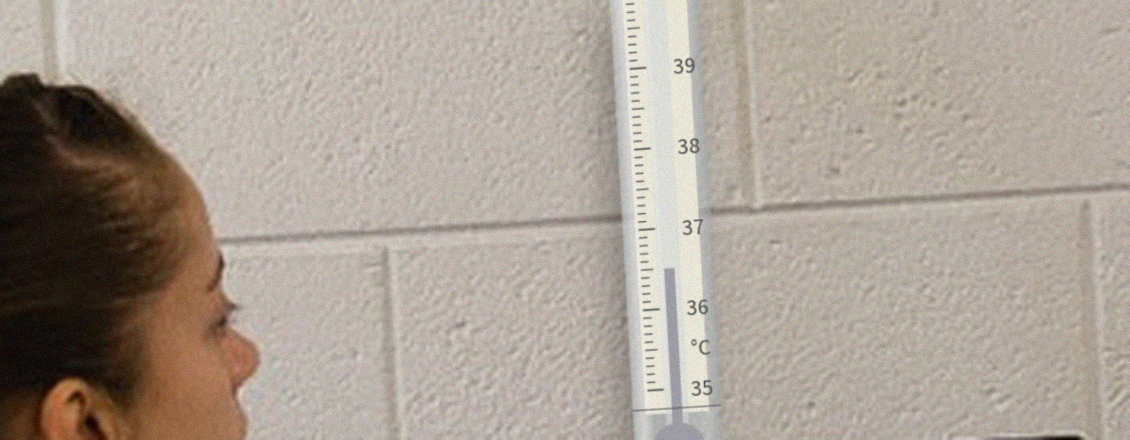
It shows 36.5
